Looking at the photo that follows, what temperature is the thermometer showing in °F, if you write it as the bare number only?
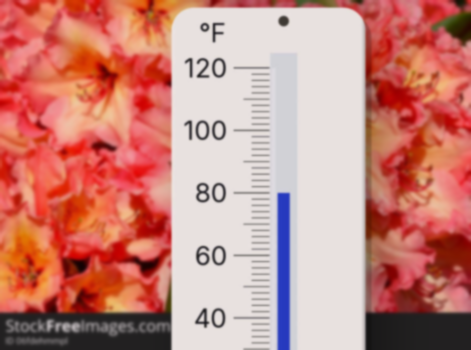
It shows 80
